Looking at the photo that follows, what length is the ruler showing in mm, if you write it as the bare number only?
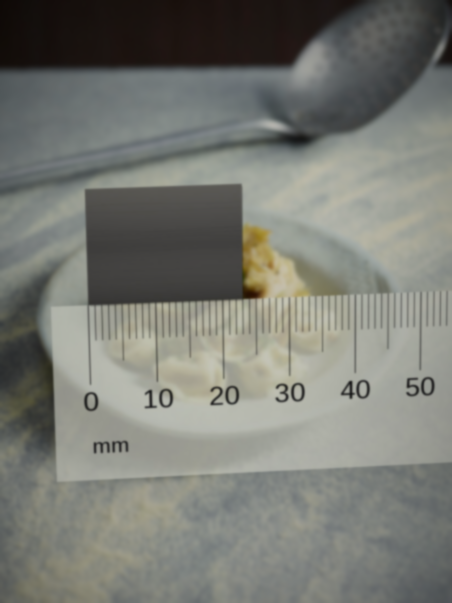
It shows 23
